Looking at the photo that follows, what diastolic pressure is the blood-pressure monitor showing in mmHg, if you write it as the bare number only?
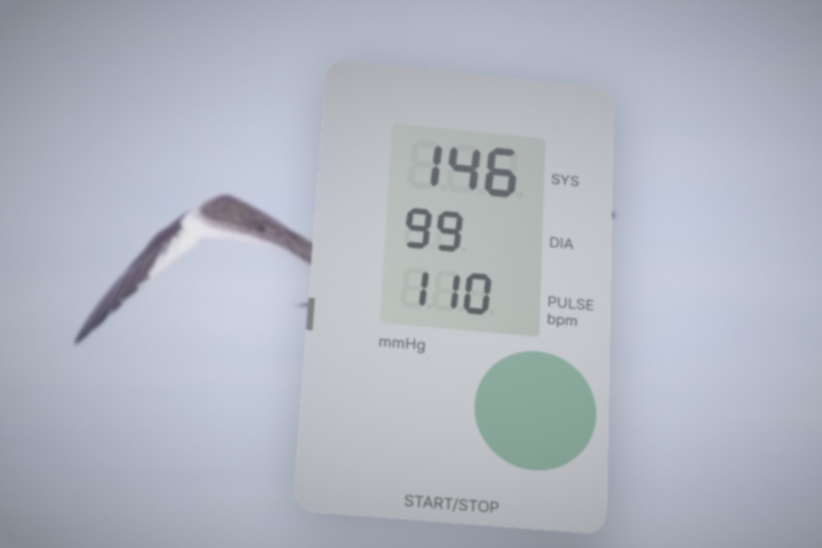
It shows 99
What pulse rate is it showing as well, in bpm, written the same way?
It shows 110
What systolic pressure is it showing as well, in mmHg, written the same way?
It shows 146
